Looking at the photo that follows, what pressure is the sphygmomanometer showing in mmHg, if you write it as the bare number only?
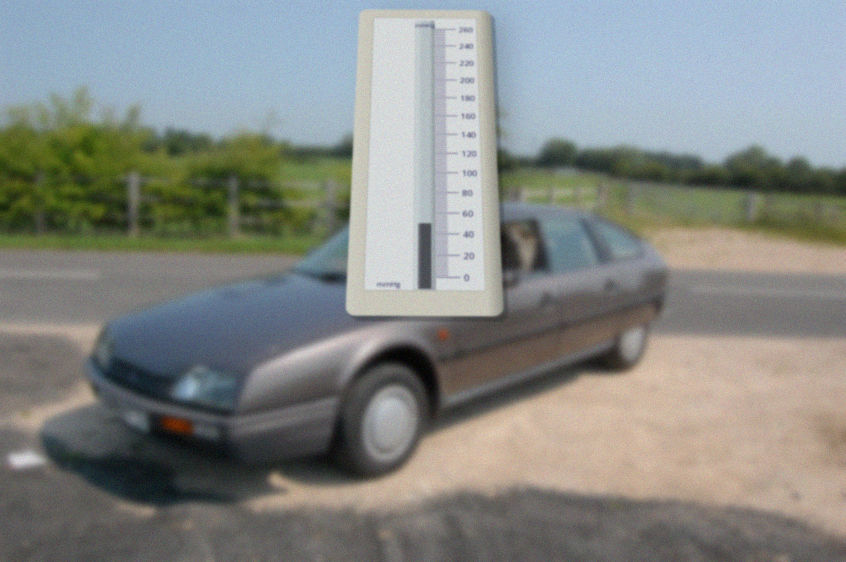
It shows 50
